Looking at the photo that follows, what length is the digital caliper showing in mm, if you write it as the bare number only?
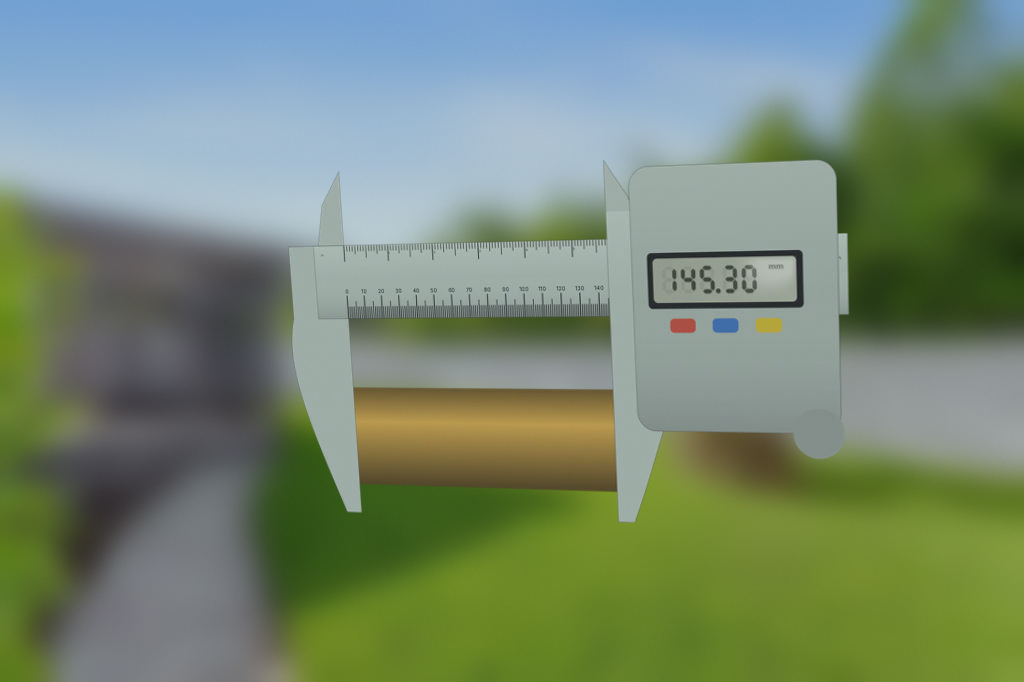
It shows 145.30
